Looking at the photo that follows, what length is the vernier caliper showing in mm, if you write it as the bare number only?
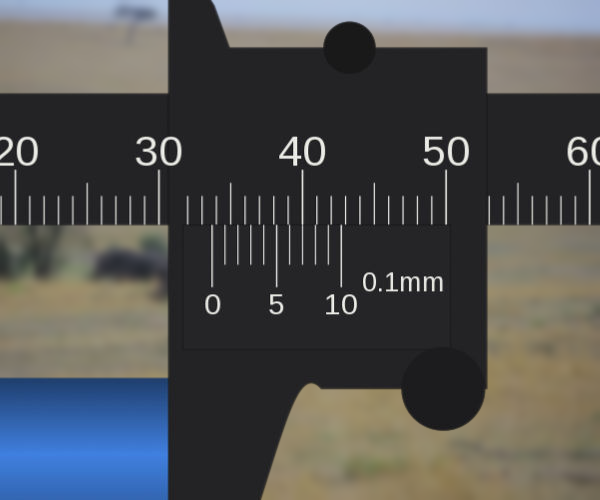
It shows 33.7
